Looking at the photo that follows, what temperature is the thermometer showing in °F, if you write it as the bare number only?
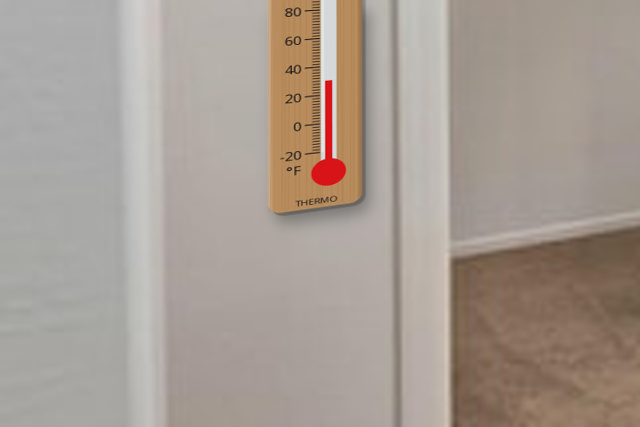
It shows 30
